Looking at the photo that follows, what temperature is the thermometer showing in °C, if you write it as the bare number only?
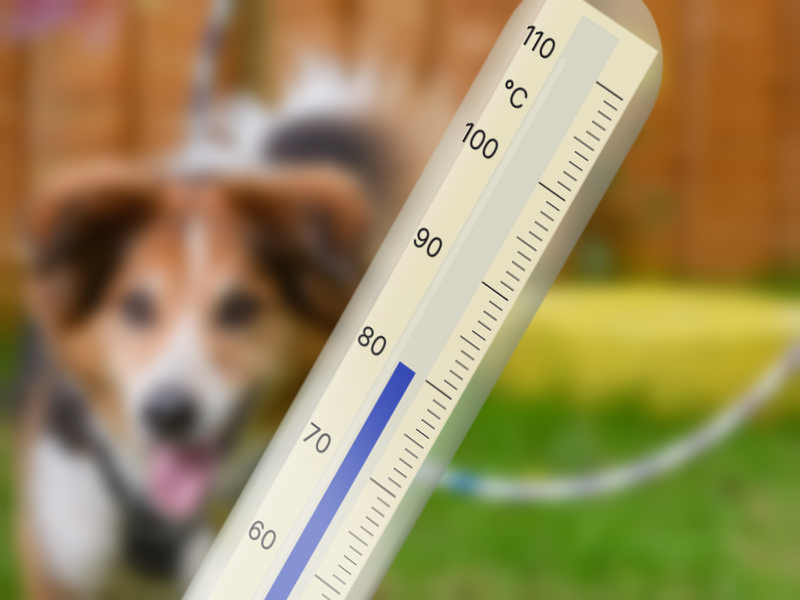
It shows 80
